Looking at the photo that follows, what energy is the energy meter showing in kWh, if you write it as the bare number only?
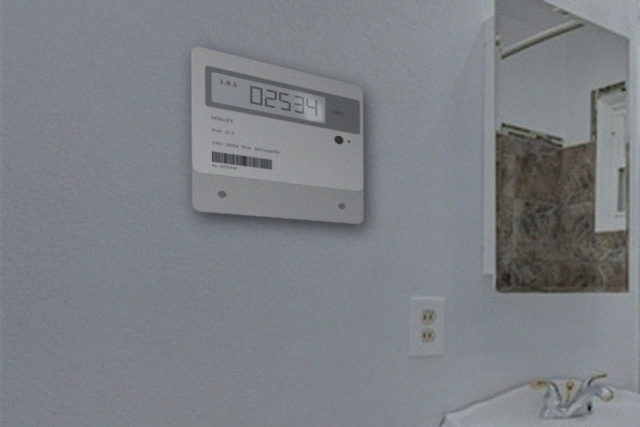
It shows 2534
